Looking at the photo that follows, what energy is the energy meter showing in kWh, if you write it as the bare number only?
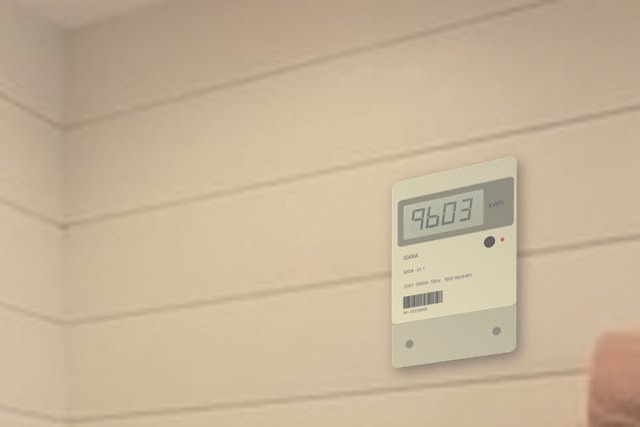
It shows 9603
